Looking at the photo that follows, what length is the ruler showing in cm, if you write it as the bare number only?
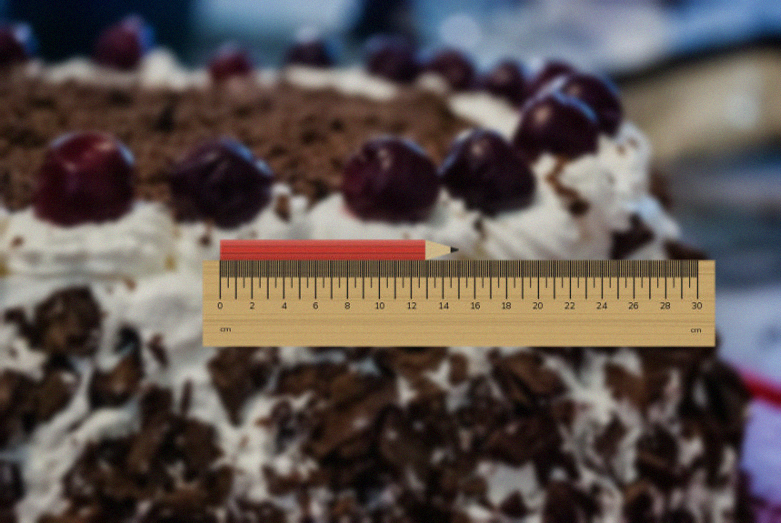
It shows 15
